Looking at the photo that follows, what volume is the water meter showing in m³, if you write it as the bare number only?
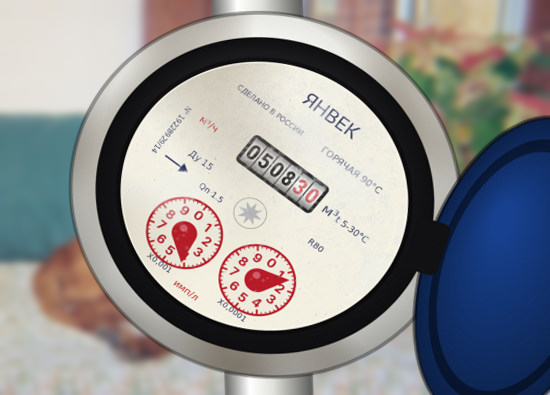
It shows 508.3041
